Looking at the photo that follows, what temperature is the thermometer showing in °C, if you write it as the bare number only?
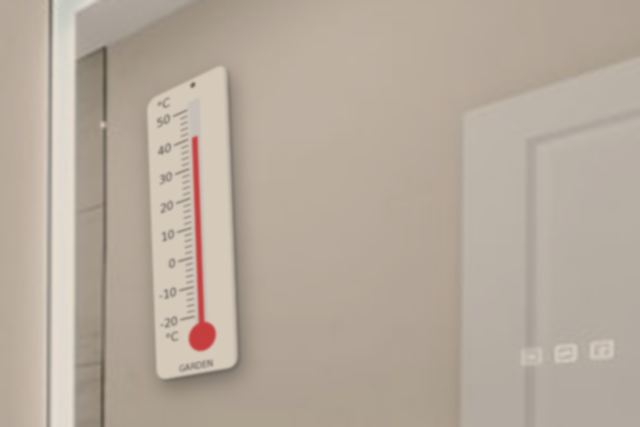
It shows 40
